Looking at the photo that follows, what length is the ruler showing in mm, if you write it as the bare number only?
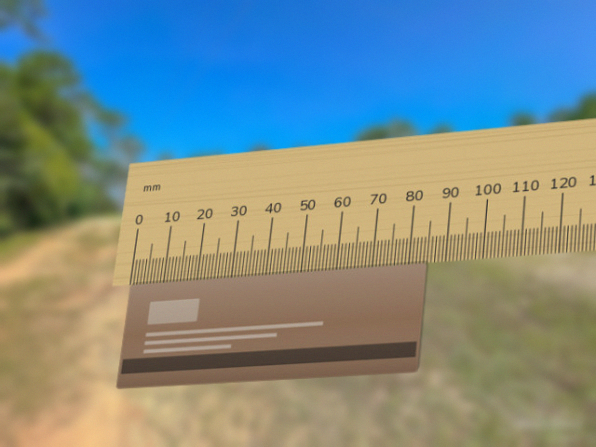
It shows 85
